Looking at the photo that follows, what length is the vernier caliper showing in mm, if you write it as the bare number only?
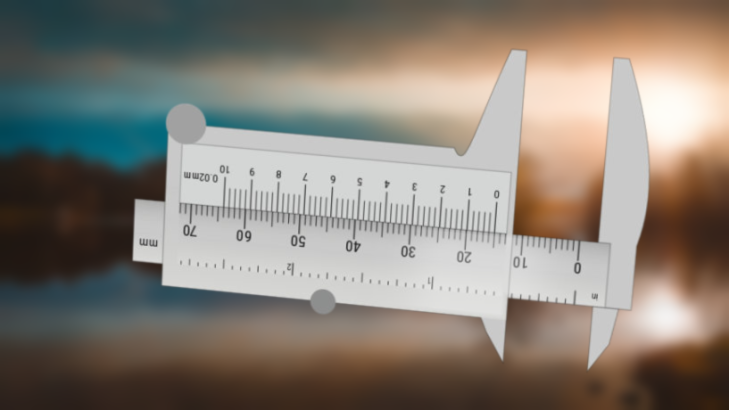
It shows 15.0
